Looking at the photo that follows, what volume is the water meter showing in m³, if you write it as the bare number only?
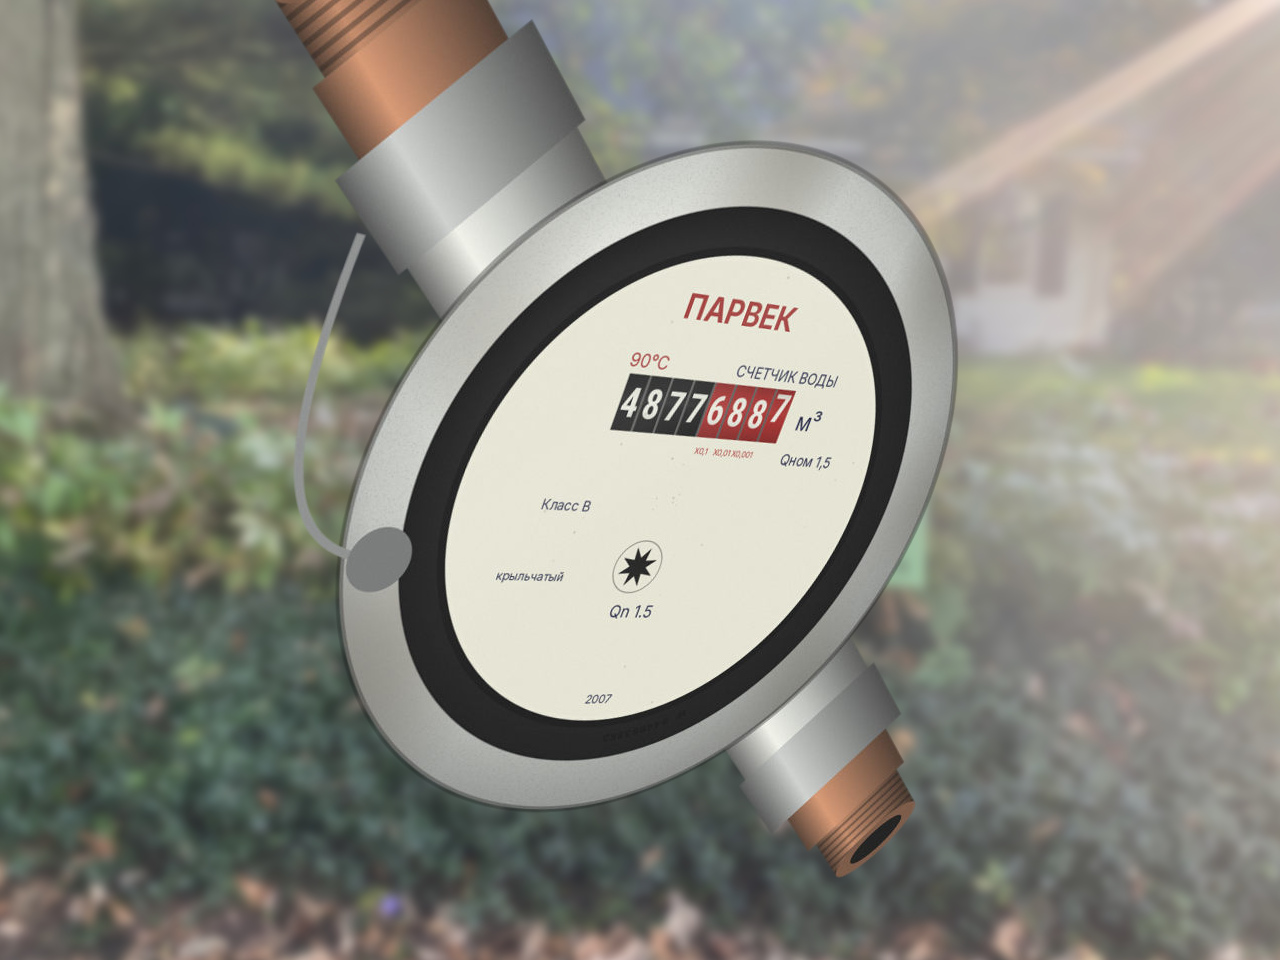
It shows 4877.6887
